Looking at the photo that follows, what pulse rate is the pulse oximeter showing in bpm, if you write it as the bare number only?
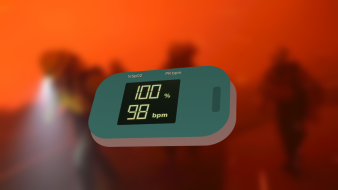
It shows 98
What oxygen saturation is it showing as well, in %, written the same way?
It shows 100
